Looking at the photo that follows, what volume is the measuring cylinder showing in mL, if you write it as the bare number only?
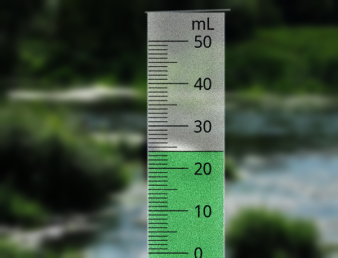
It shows 24
